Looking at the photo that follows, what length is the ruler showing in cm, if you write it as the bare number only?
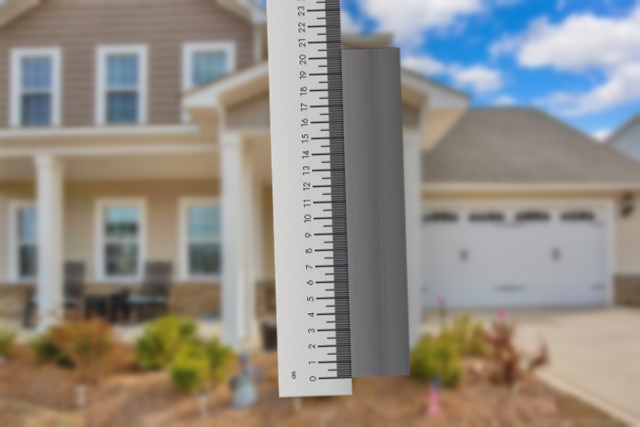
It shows 20.5
